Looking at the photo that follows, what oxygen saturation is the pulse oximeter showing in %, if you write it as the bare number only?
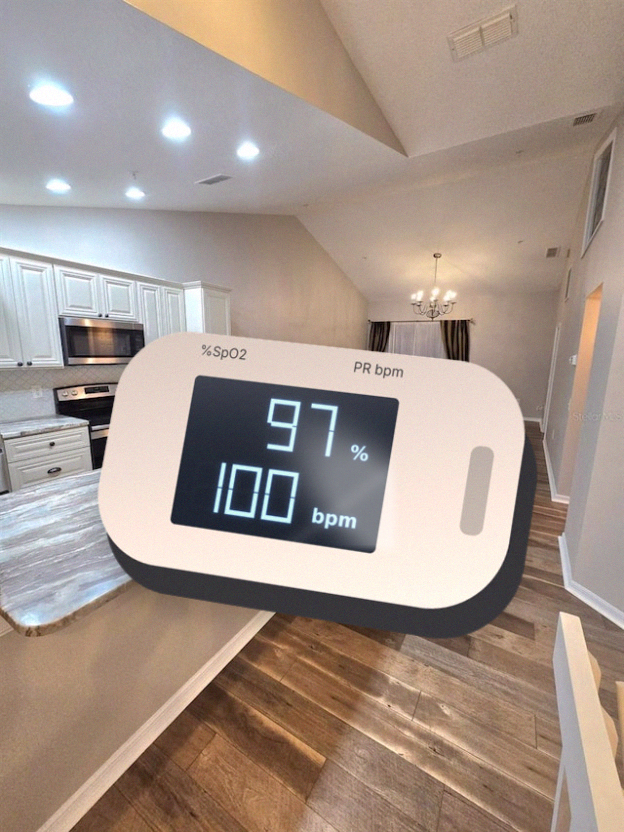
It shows 97
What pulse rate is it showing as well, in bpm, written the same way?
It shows 100
